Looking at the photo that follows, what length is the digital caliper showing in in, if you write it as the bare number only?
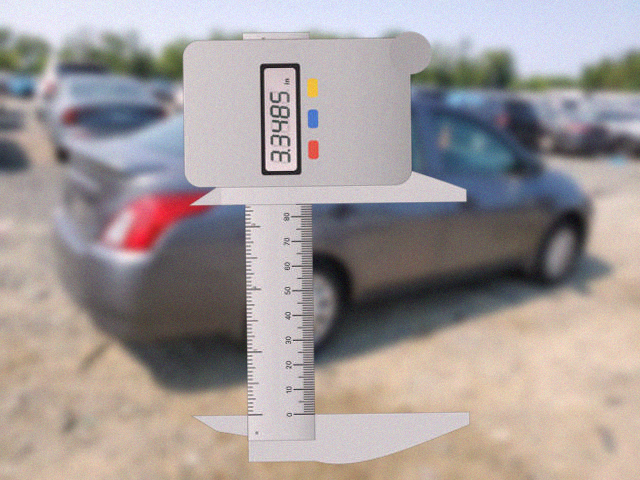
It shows 3.3485
